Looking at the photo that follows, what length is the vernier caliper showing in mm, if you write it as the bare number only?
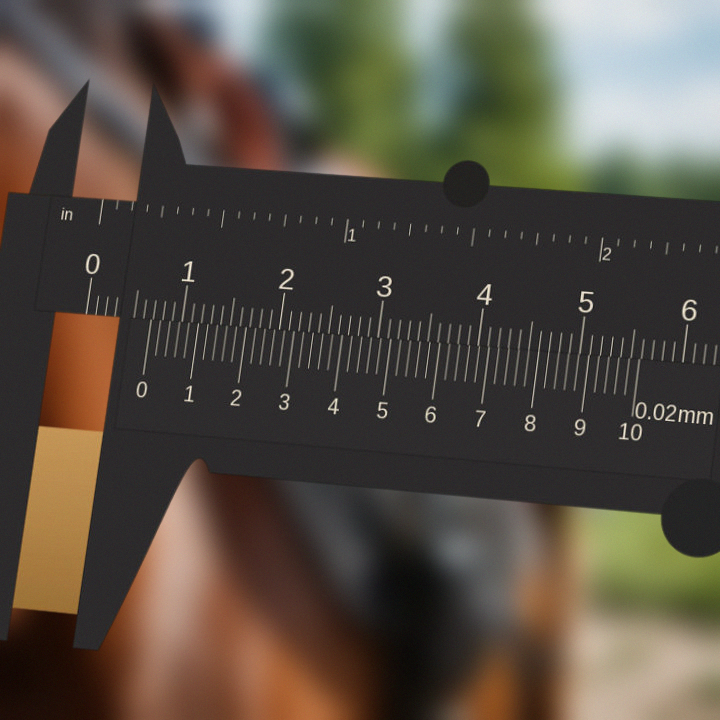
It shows 6.8
